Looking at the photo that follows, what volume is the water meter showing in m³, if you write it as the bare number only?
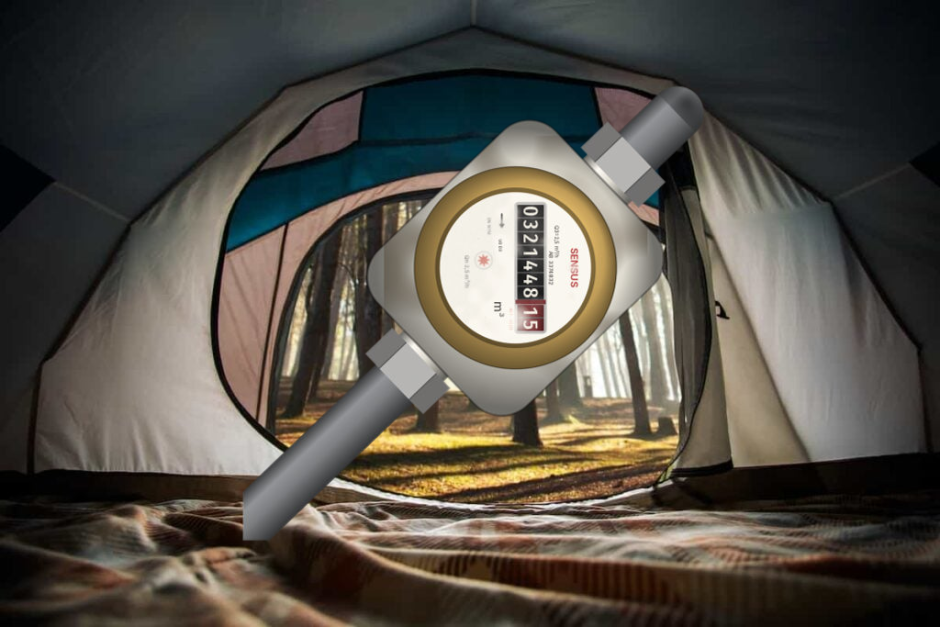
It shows 321448.15
